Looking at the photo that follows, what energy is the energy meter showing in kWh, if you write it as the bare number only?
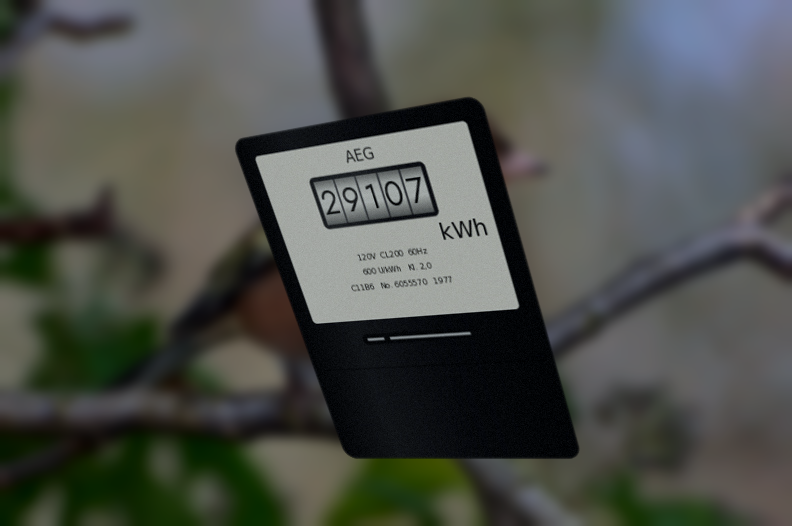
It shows 29107
